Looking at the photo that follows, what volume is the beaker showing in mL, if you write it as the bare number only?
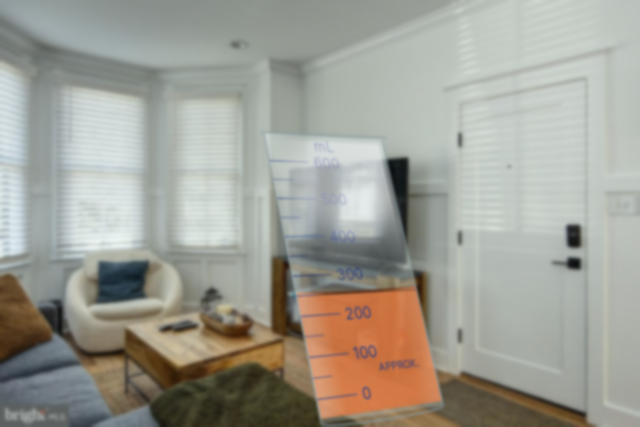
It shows 250
